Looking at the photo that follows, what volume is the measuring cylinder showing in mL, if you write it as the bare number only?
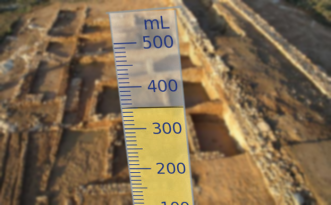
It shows 350
